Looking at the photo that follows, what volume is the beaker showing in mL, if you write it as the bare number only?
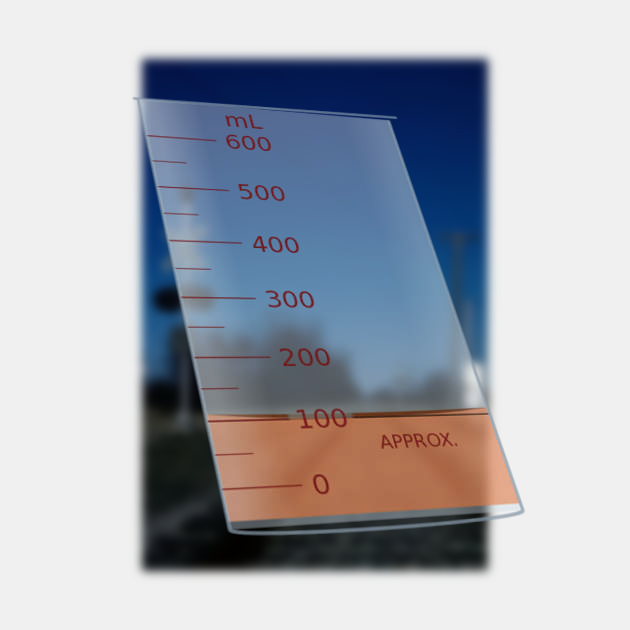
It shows 100
